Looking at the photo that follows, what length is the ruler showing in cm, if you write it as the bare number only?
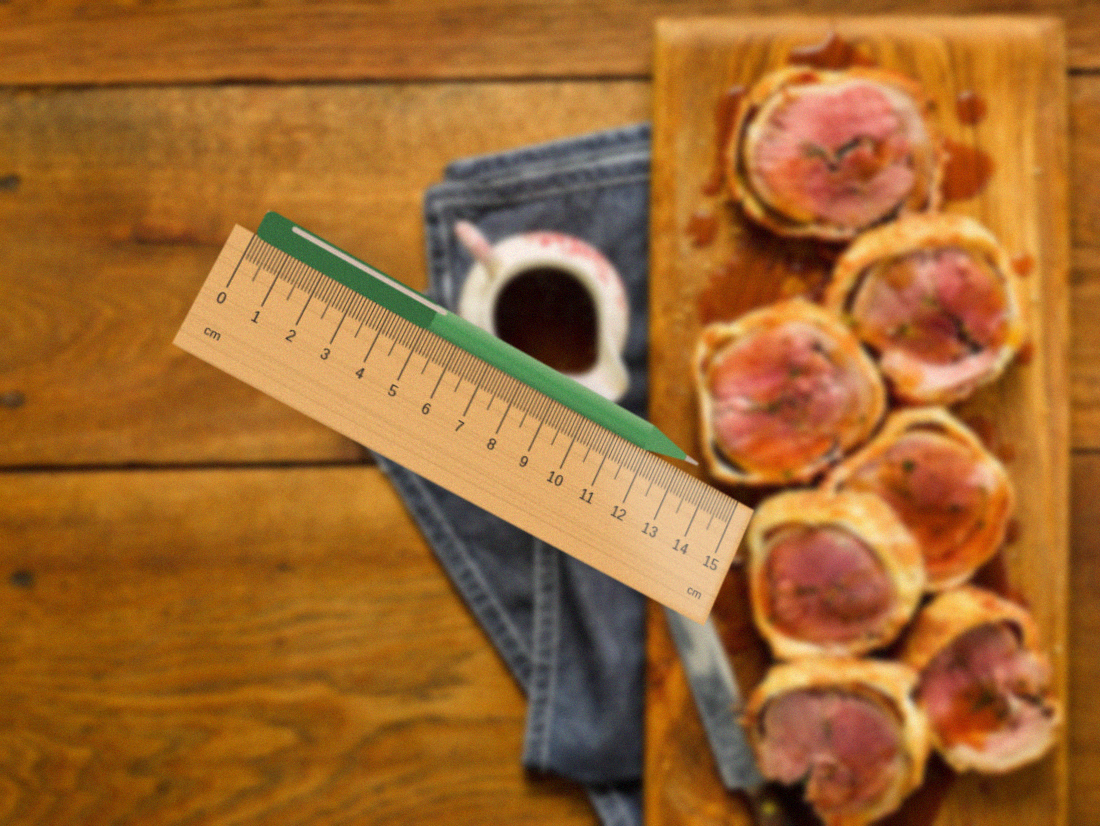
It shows 13.5
